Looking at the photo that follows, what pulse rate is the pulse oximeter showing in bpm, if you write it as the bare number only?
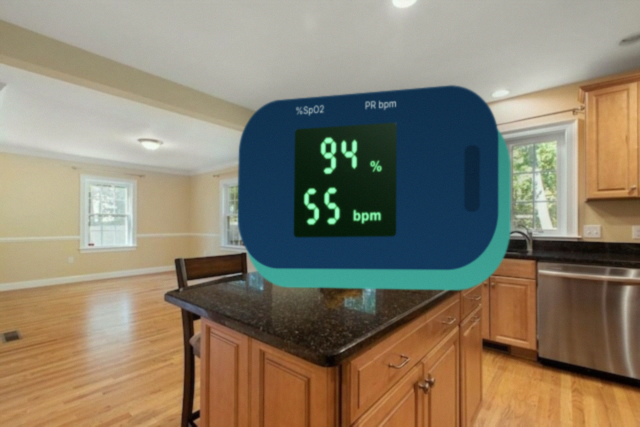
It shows 55
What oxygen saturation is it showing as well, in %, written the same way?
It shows 94
